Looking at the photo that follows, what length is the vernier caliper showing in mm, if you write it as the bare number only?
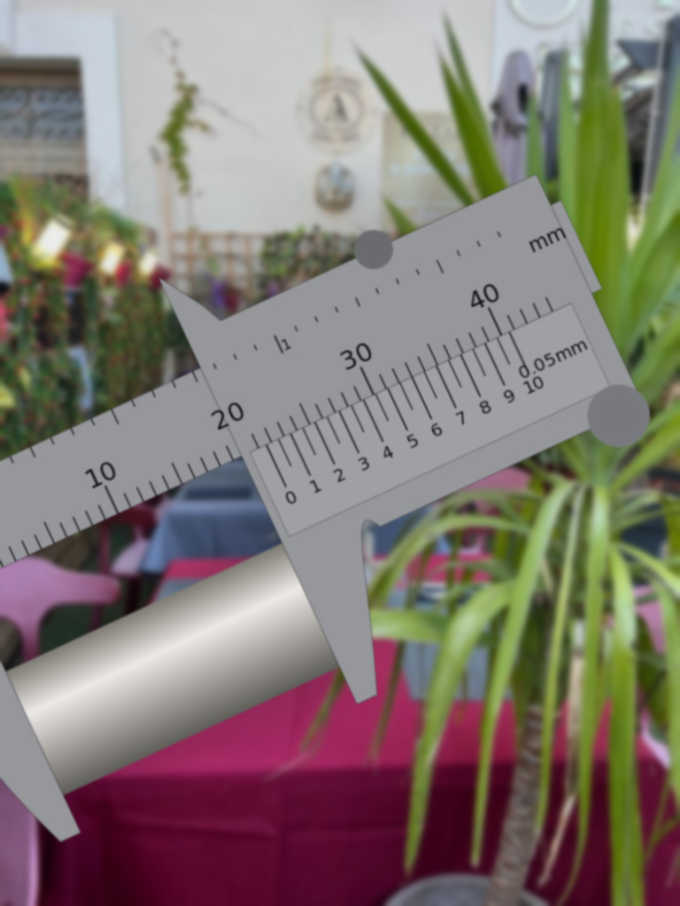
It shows 21.6
